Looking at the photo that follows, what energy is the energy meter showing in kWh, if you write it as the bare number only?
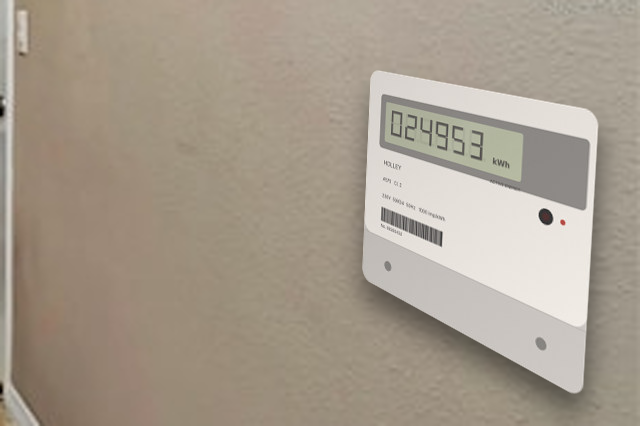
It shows 24953
